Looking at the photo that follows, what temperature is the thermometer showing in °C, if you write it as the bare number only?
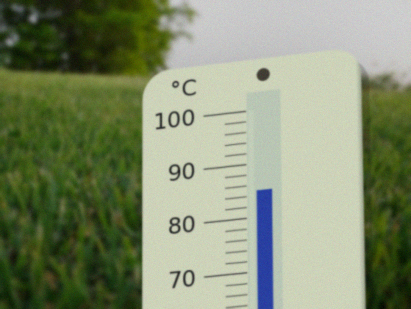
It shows 85
